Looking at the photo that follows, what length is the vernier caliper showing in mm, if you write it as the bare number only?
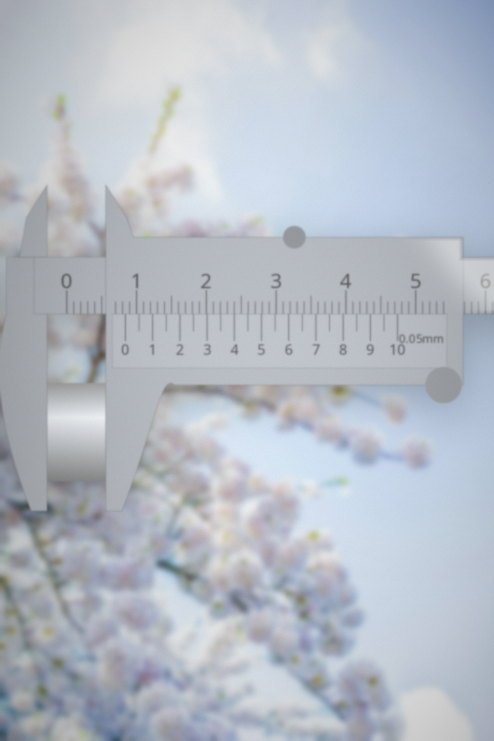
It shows 8.4
